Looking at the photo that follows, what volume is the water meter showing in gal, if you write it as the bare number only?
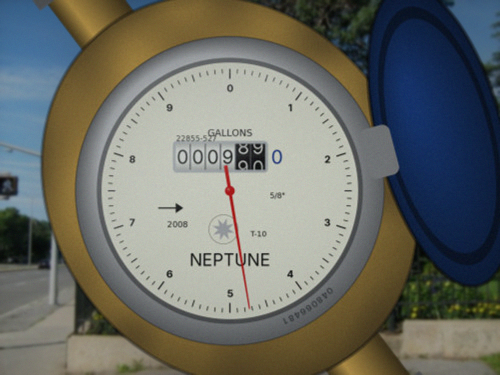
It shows 9894.7
